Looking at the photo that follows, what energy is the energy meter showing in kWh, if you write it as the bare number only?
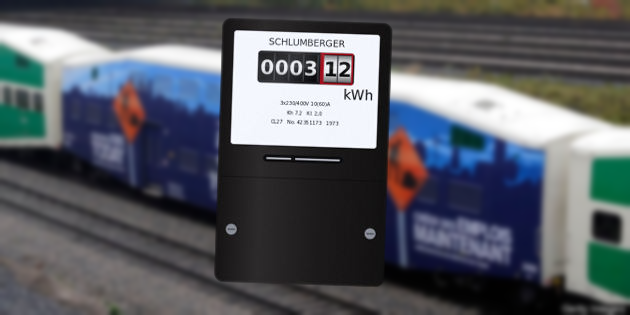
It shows 3.12
